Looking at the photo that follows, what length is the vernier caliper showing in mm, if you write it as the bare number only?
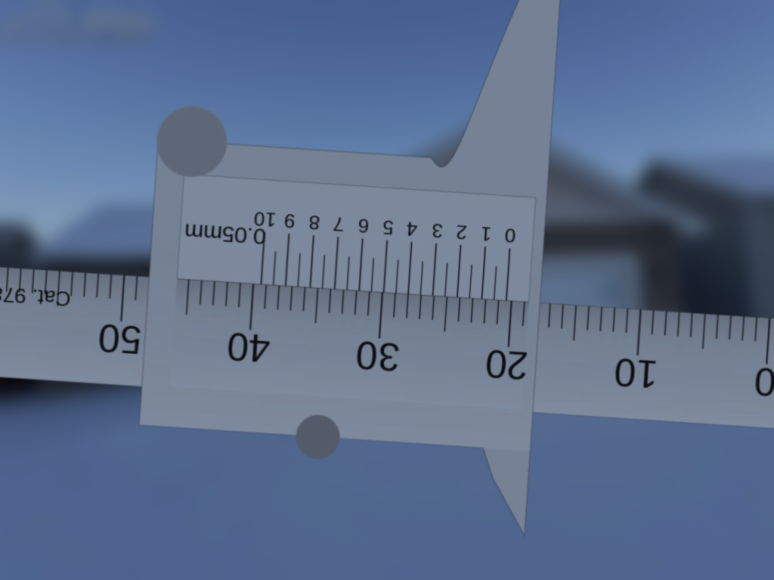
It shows 20.4
